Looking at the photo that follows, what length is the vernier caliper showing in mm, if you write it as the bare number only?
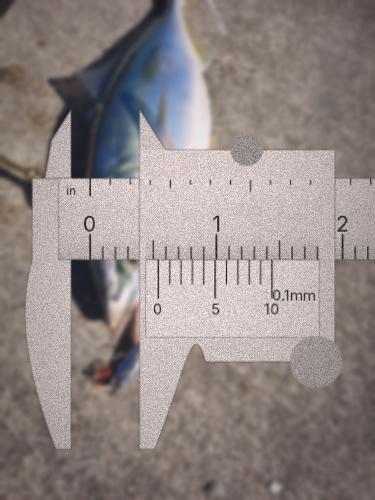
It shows 5.4
